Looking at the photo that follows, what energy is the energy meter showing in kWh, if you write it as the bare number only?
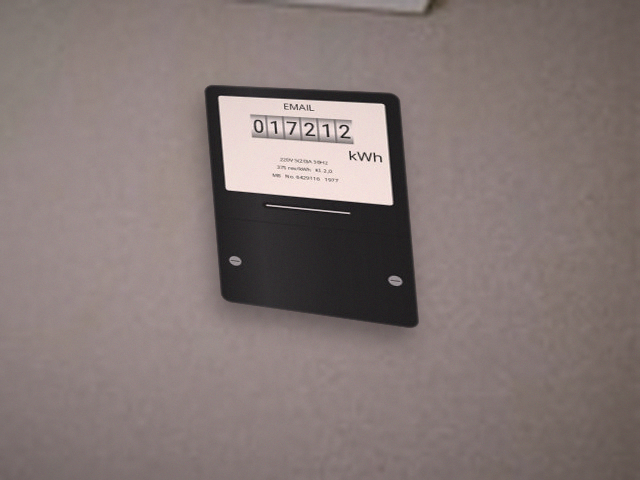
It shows 17212
